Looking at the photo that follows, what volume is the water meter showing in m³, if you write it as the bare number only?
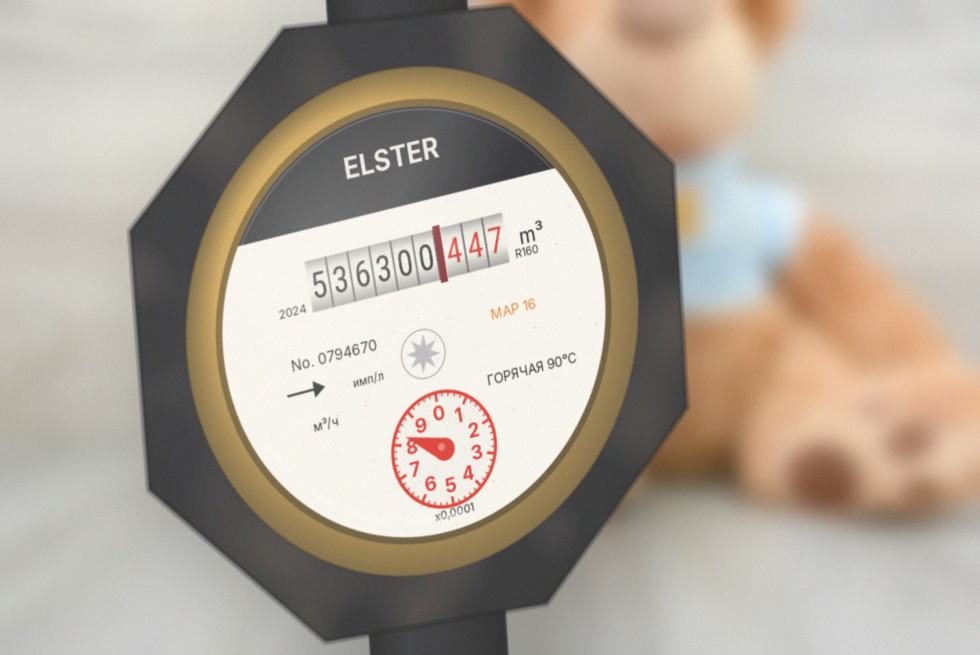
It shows 536300.4478
